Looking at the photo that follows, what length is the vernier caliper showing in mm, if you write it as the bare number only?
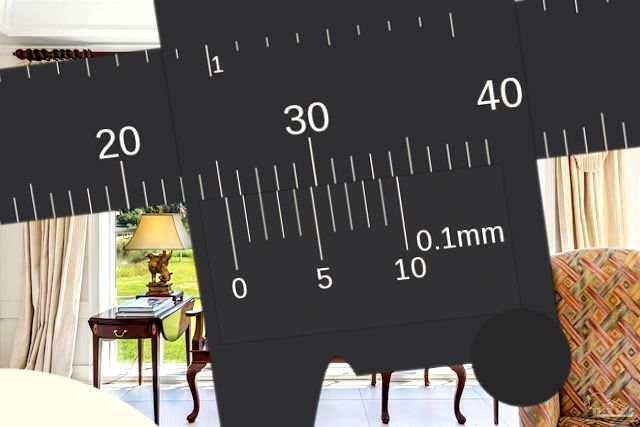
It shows 25.2
